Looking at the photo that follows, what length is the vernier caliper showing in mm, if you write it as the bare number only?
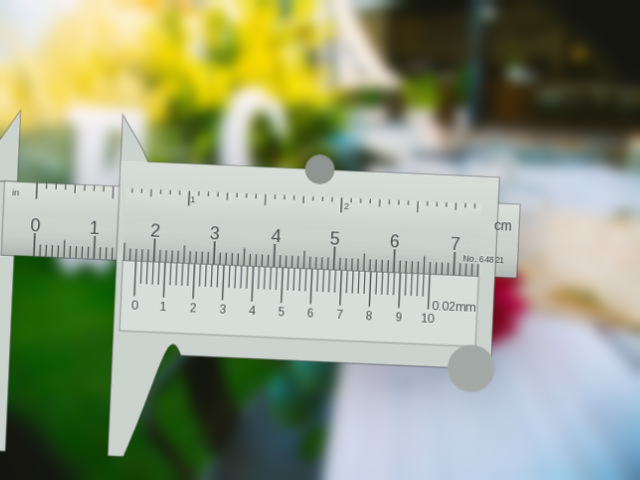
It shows 17.0
